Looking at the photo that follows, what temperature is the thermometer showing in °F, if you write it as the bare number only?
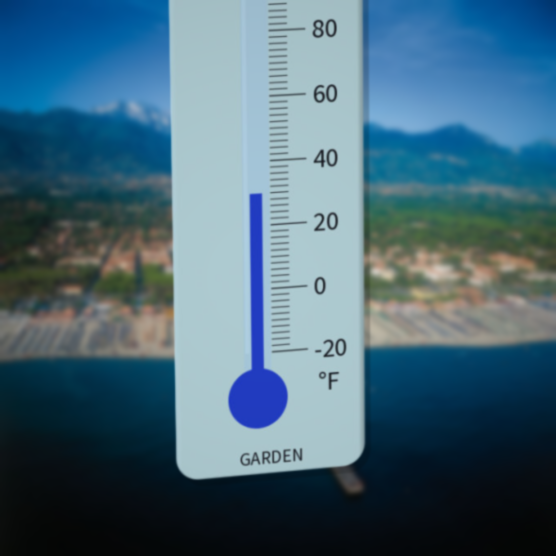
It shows 30
